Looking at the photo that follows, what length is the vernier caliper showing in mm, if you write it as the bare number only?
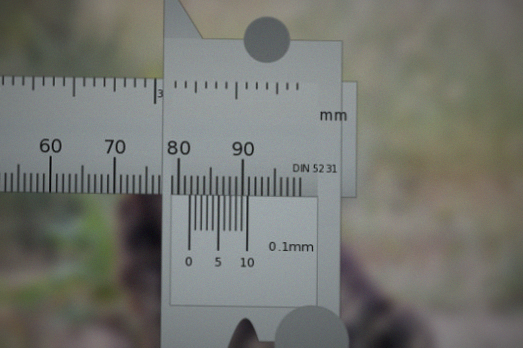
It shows 81.8
